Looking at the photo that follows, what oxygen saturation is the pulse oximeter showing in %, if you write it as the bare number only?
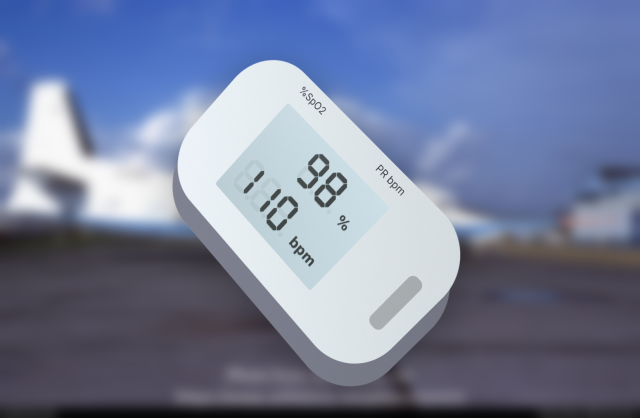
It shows 98
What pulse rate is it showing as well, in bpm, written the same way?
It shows 110
